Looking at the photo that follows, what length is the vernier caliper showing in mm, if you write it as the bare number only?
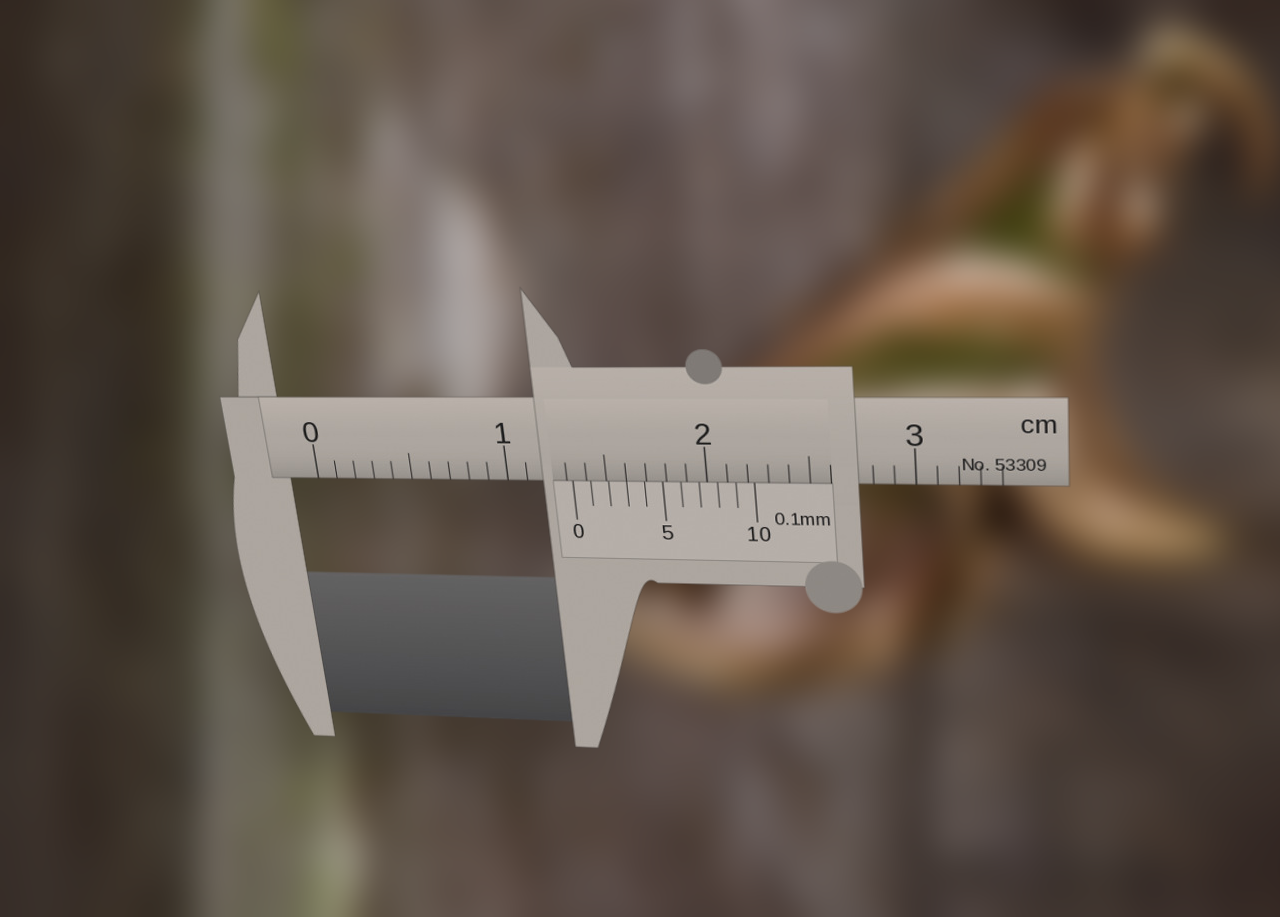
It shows 13.3
